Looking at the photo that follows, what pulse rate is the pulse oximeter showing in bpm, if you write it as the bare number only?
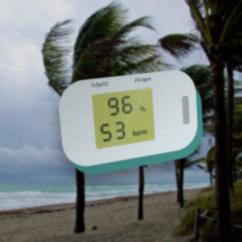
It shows 53
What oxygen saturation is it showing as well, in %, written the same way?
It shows 96
